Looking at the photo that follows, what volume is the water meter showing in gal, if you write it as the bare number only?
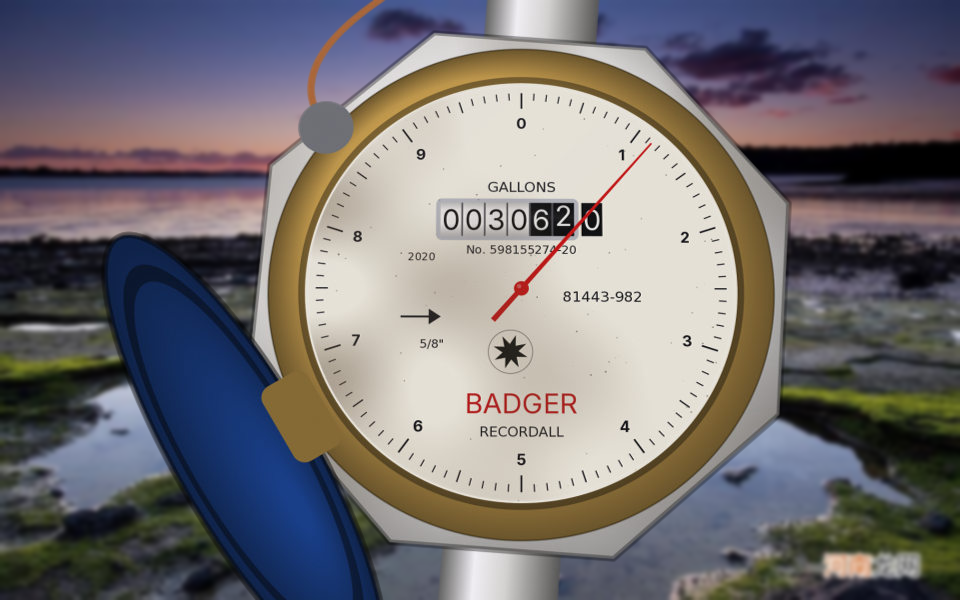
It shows 30621.1
